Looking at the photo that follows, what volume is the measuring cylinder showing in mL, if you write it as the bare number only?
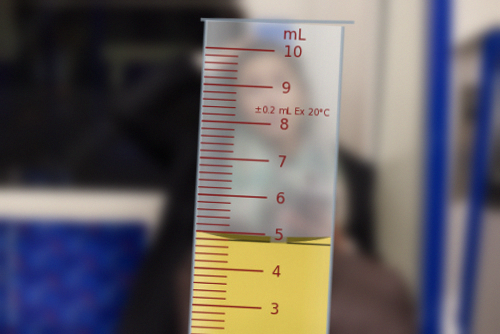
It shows 4.8
